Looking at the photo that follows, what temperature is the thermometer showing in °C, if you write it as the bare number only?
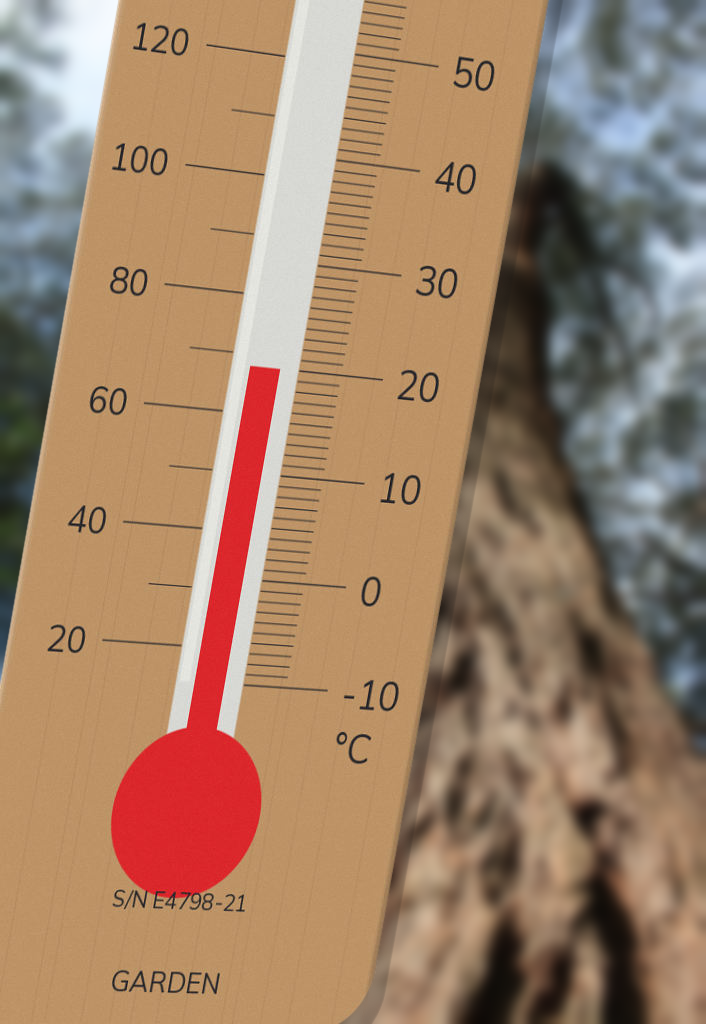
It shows 20
